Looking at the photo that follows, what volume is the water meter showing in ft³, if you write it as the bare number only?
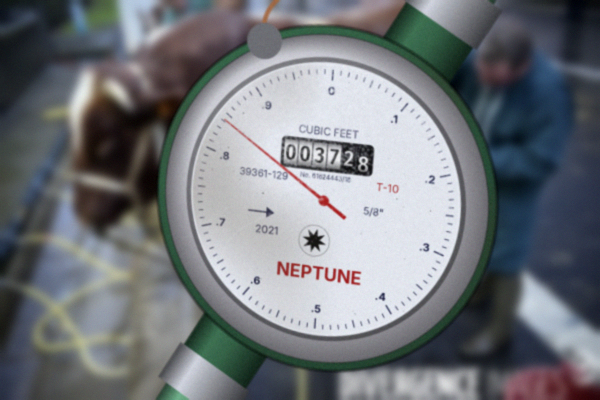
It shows 3727.84
